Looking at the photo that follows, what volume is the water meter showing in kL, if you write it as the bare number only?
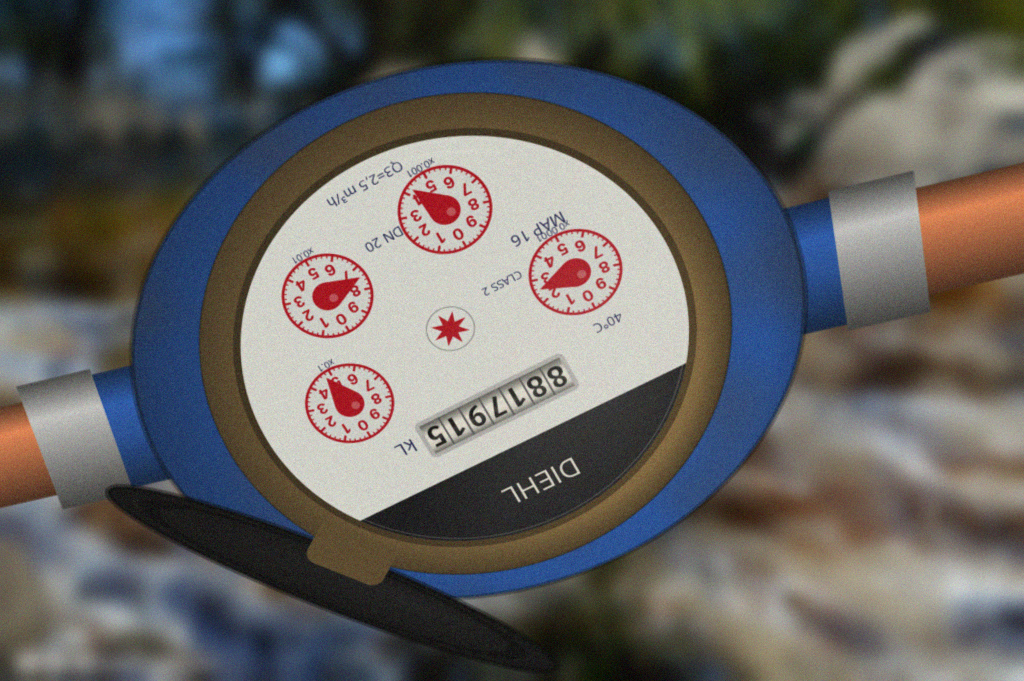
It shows 8817915.4742
